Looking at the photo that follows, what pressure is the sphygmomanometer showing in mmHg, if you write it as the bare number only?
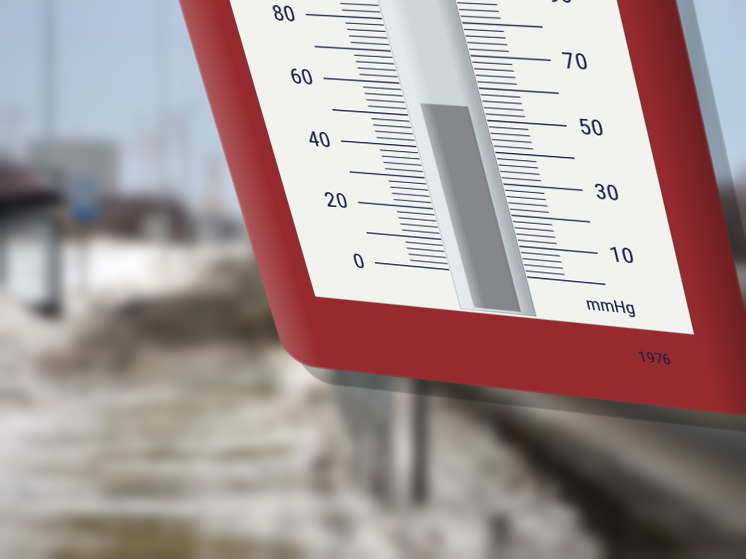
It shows 54
